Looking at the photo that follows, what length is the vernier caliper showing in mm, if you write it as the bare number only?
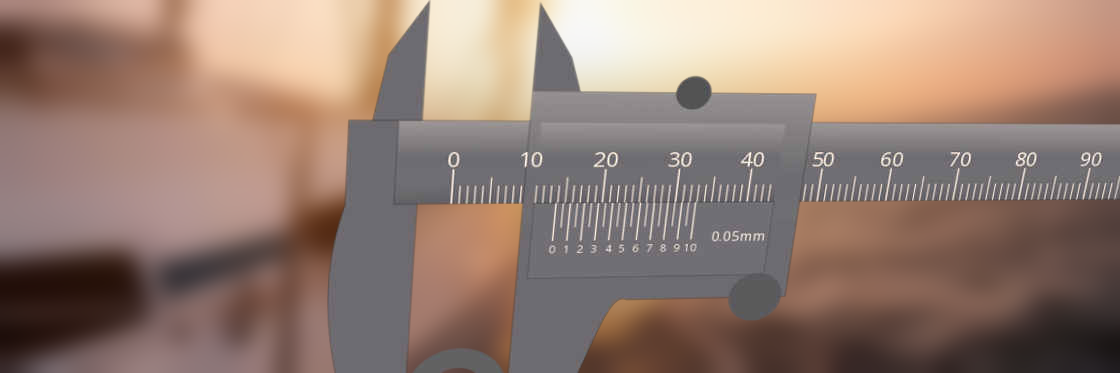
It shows 13.8
